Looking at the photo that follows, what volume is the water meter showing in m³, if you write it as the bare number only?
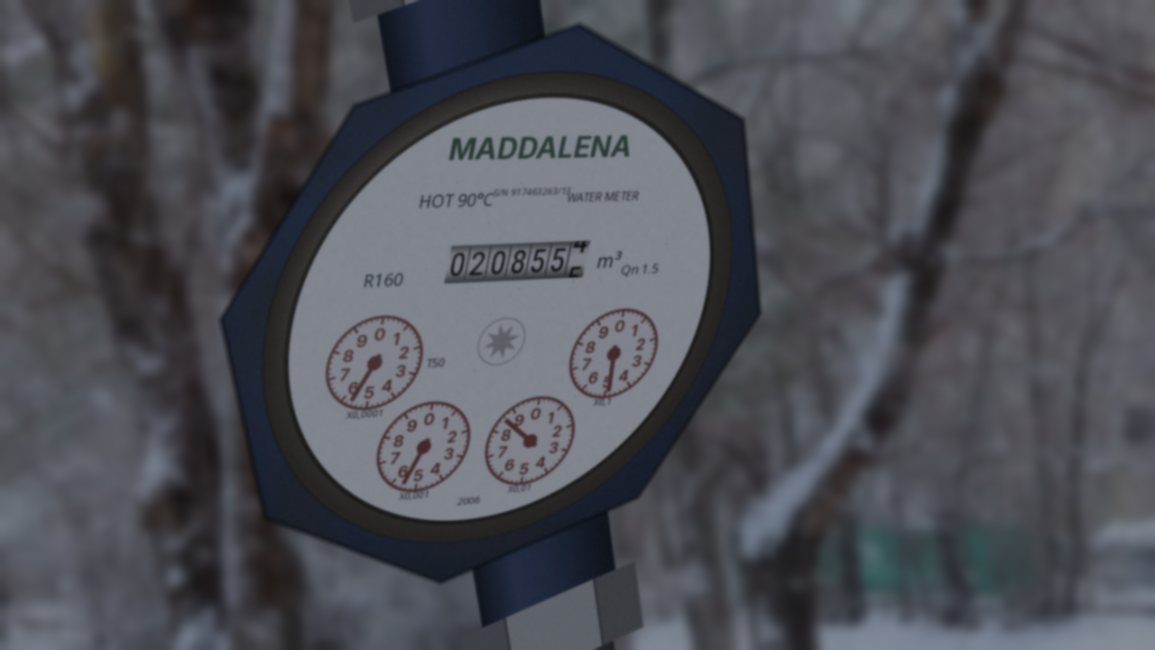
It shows 208554.4855
